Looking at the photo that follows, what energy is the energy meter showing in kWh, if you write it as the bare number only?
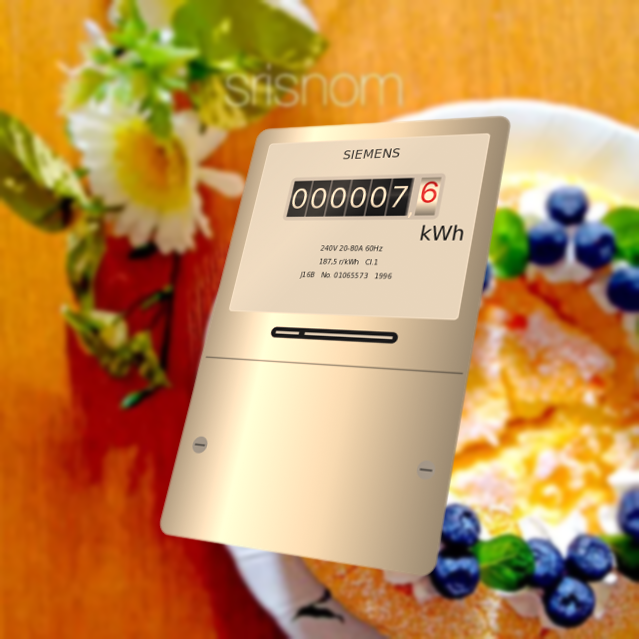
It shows 7.6
